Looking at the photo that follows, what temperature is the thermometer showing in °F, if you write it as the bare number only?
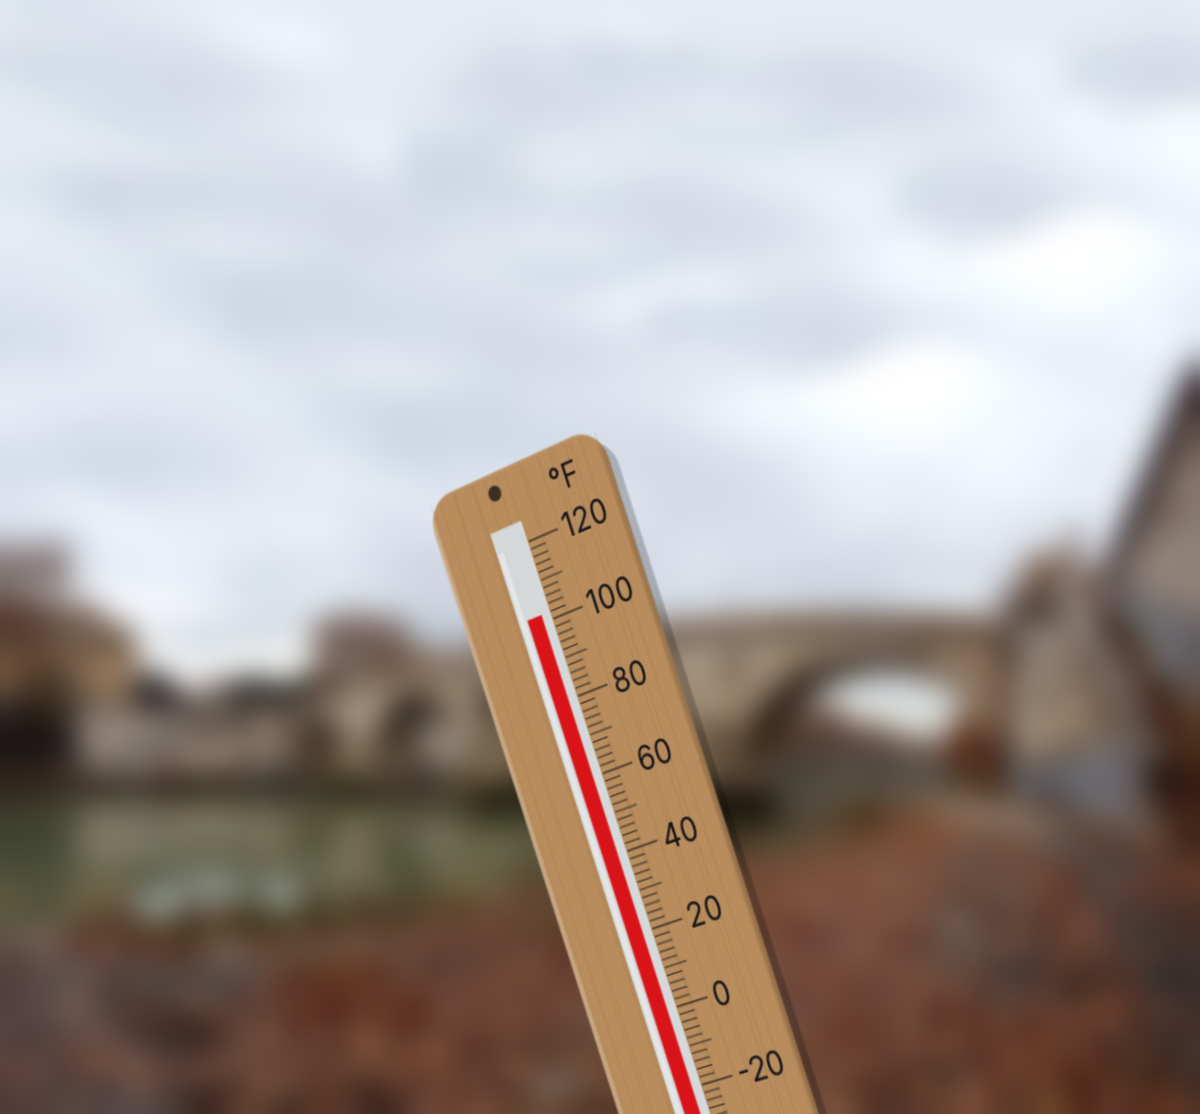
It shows 102
